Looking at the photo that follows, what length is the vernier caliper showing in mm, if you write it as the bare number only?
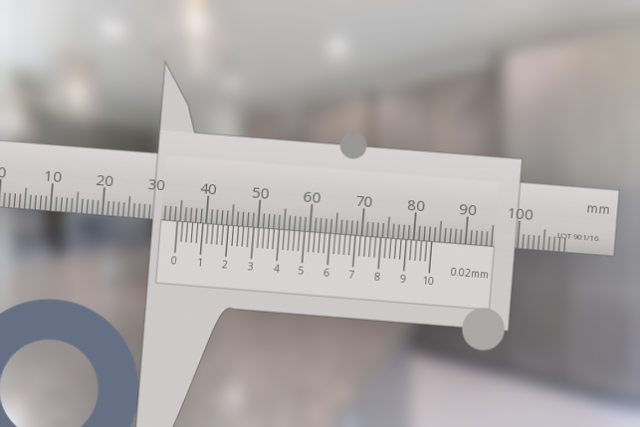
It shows 34.5
